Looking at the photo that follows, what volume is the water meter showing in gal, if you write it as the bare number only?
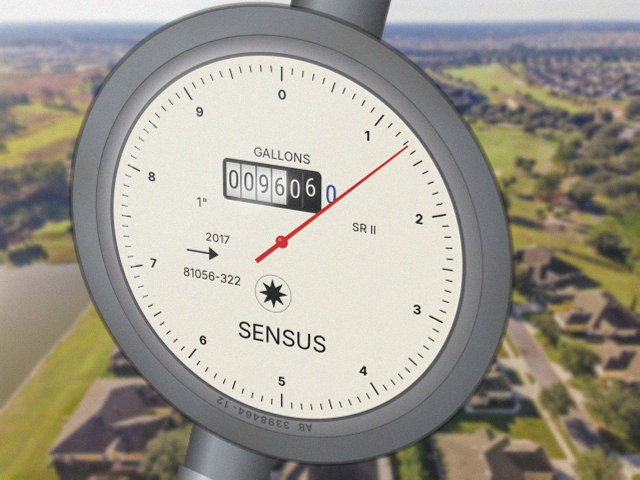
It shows 96061.3
